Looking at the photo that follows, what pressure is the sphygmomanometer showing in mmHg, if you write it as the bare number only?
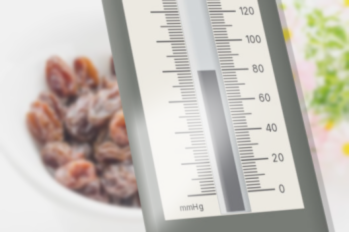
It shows 80
